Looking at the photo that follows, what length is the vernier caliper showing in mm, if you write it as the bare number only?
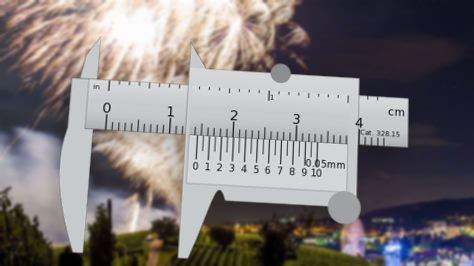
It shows 14.4
